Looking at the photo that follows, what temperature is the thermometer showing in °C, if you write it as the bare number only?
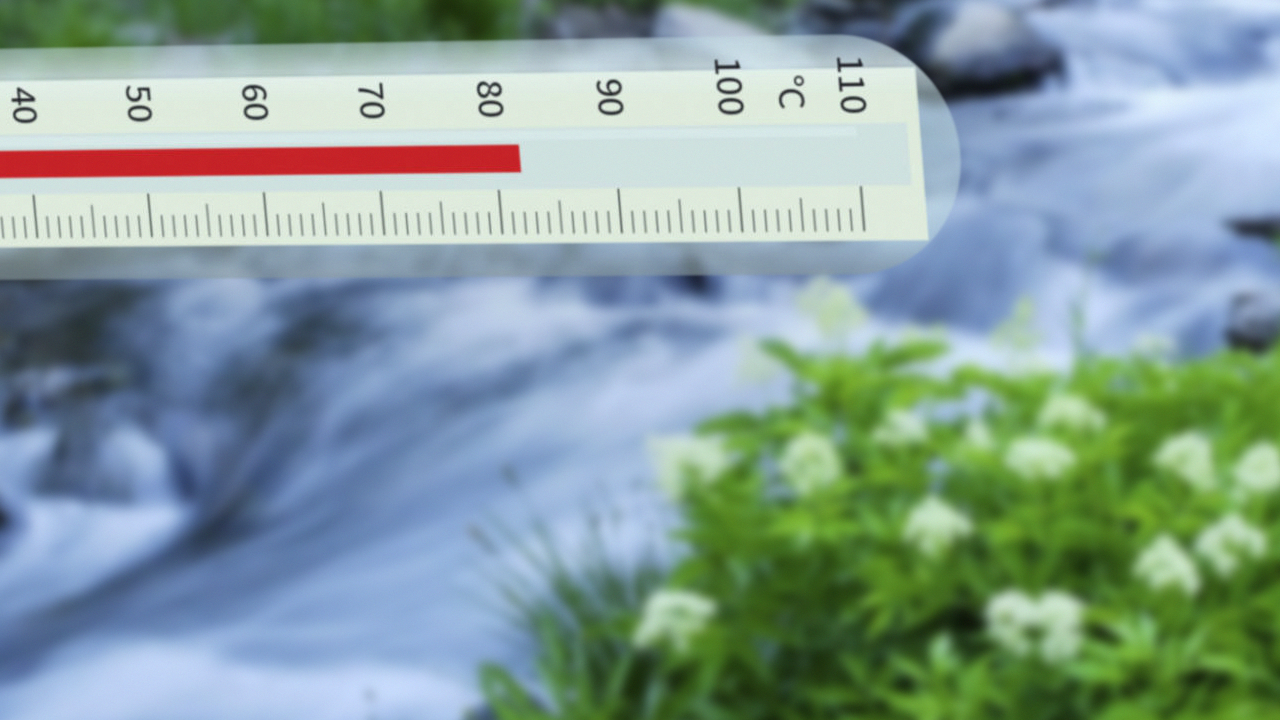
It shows 82
